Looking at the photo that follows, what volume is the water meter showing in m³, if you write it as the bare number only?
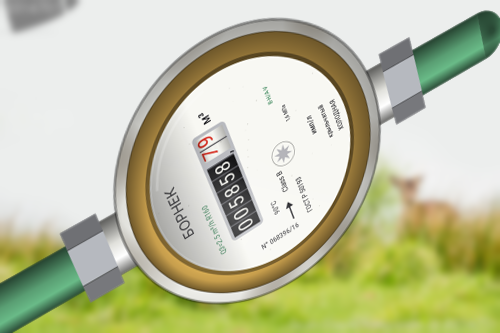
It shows 5858.79
